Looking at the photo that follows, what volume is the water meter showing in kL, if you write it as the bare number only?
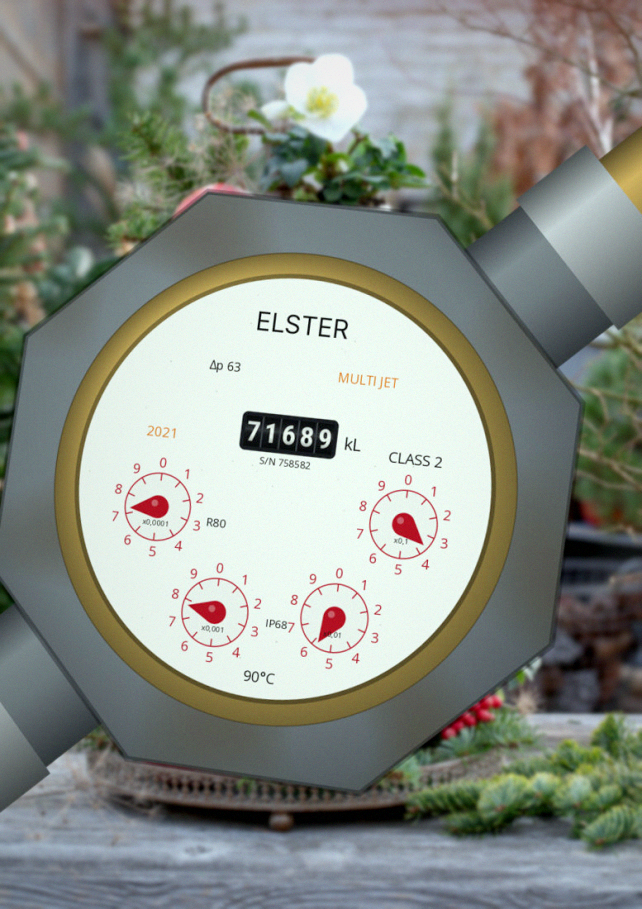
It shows 71689.3577
